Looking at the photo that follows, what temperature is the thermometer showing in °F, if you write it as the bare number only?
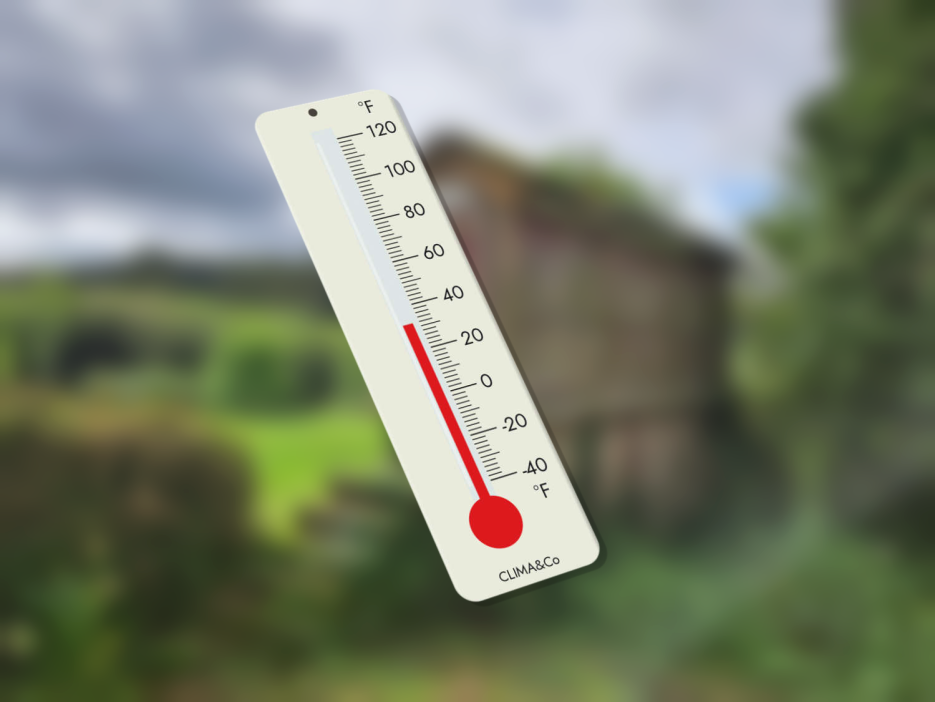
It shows 32
